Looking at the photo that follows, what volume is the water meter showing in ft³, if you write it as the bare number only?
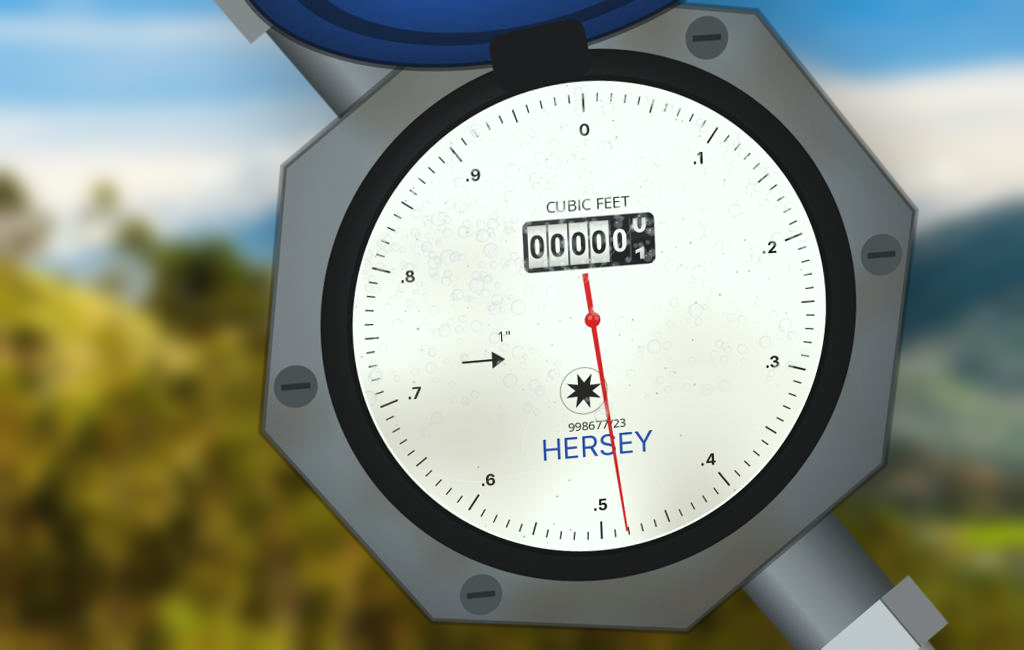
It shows 0.48
